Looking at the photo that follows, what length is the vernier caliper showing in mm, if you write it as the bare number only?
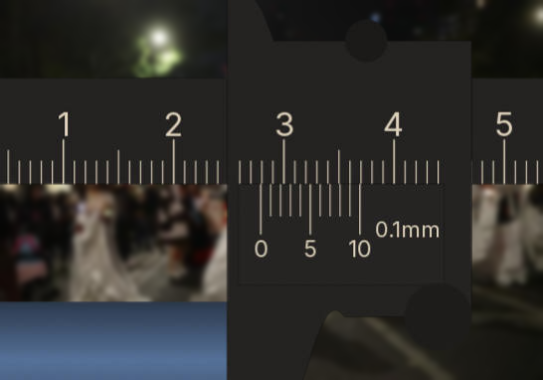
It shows 27.9
